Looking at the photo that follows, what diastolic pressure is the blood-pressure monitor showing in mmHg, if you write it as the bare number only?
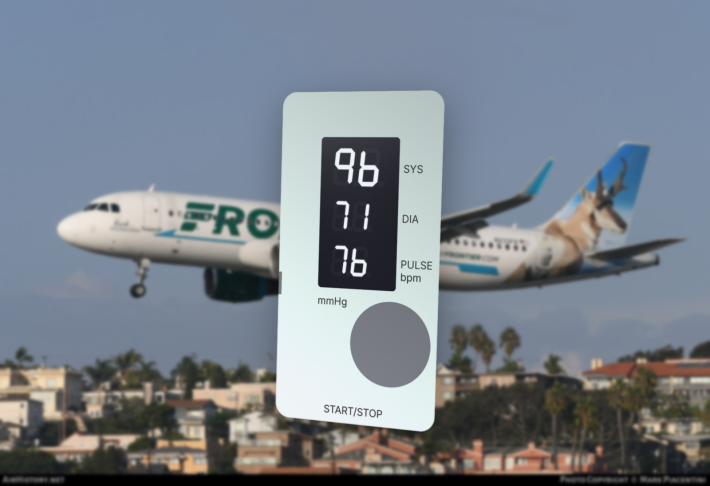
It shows 71
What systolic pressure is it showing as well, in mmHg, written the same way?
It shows 96
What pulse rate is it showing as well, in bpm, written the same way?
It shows 76
